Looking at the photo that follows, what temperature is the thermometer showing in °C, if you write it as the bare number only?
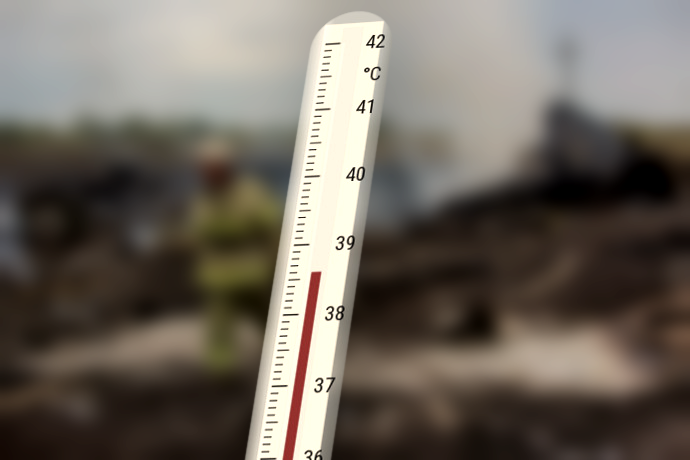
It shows 38.6
